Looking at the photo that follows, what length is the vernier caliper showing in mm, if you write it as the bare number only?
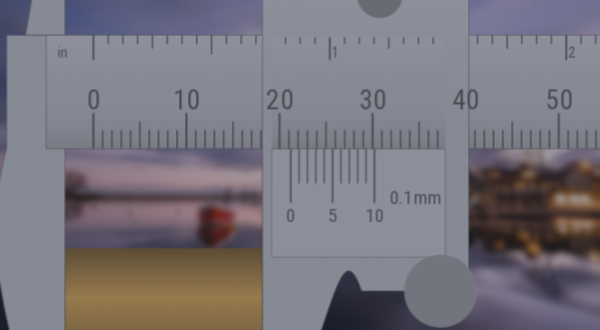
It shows 21.2
